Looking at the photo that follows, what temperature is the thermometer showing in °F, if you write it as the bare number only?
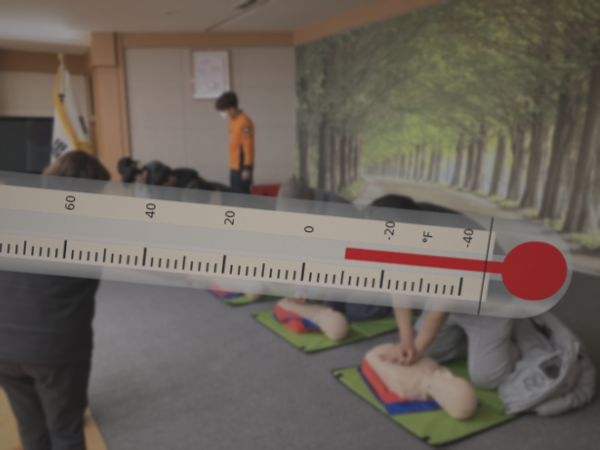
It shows -10
